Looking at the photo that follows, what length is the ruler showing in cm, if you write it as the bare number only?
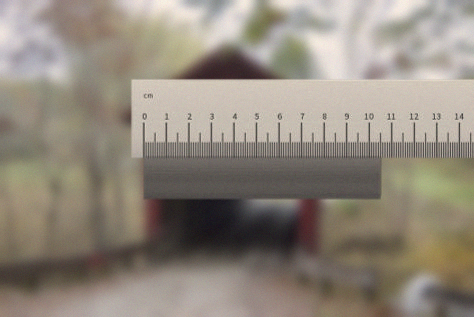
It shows 10.5
